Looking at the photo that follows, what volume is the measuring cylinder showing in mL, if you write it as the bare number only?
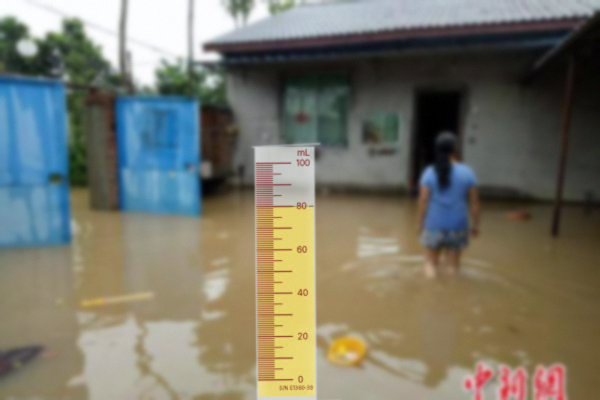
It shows 80
